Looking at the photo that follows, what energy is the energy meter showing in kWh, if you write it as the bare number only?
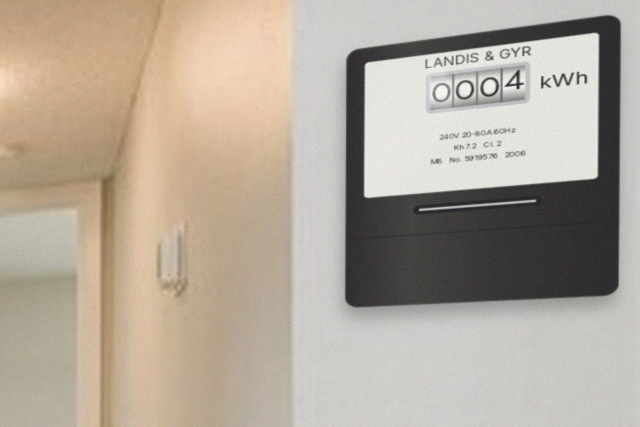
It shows 4
